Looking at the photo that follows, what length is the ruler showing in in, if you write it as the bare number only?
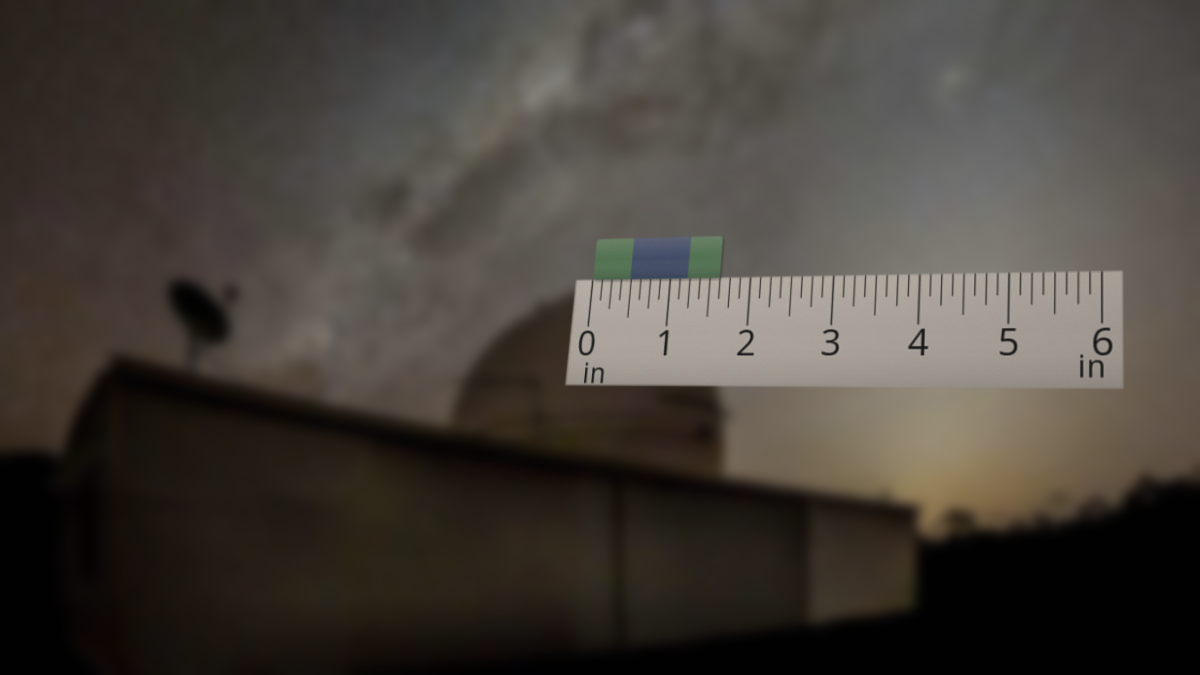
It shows 1.625
